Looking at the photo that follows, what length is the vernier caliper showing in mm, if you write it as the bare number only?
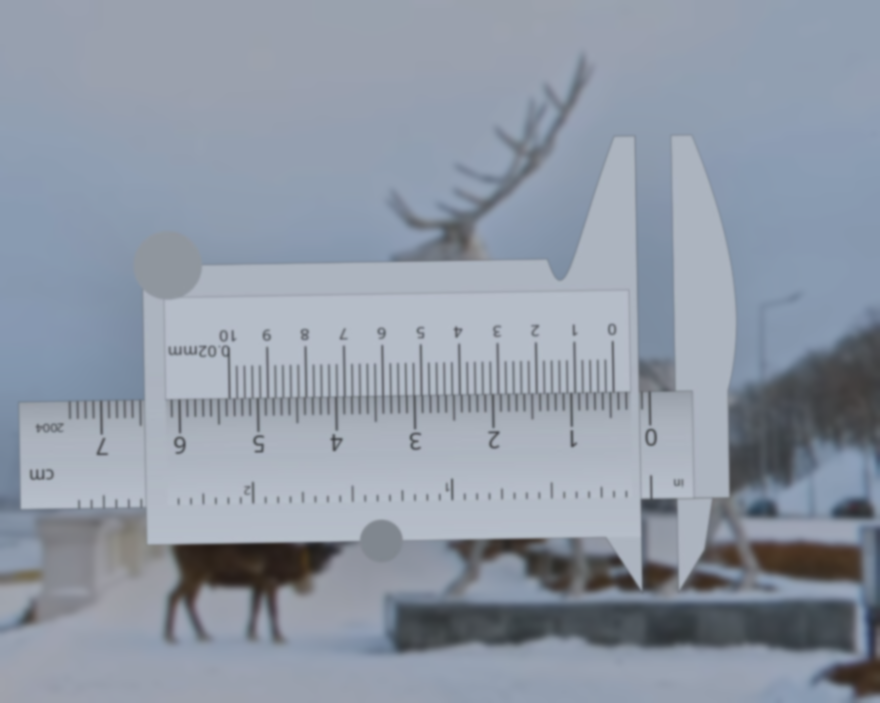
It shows 4.6
